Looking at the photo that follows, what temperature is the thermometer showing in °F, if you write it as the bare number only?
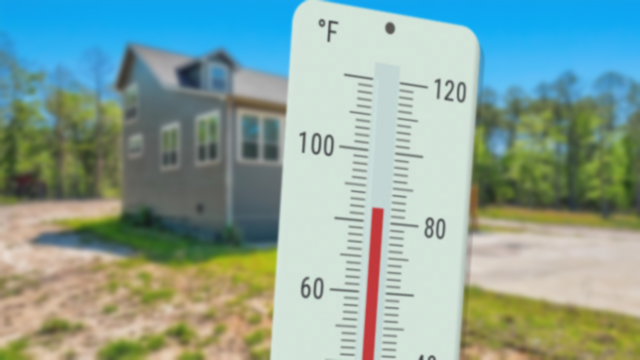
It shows 84
